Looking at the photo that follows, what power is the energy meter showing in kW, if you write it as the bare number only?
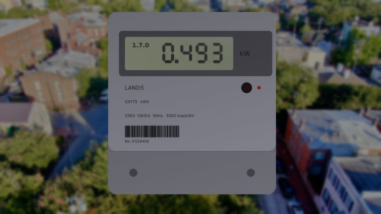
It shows 0.493
